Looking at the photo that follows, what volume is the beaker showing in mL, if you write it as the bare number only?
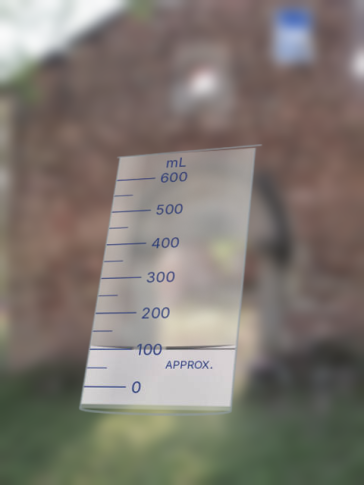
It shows 100
